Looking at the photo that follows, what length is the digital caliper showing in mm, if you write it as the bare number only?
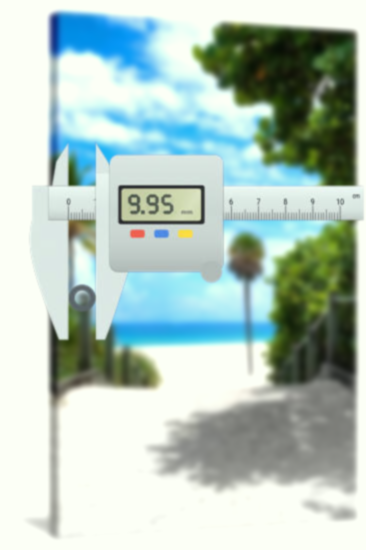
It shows 9.95
